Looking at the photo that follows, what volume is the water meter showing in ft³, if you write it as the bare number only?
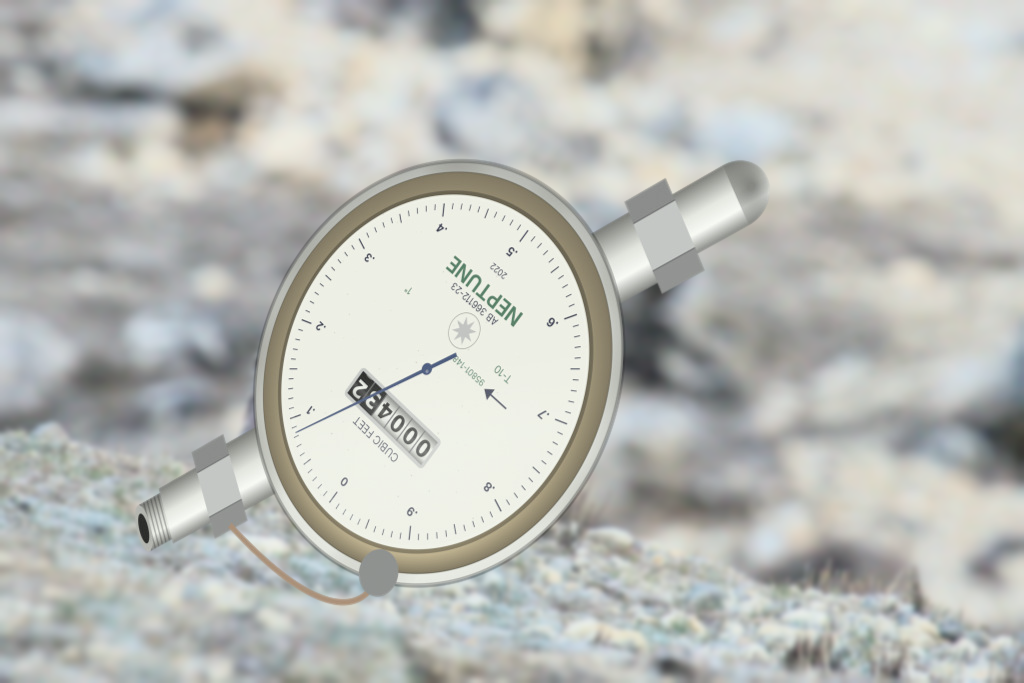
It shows 432.08
